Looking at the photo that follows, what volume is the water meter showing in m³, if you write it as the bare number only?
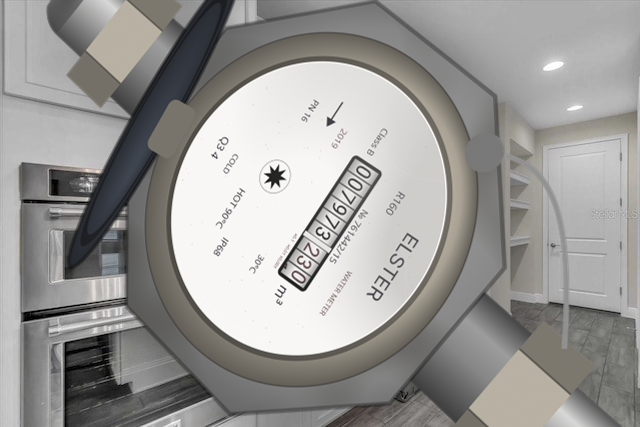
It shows 7973.230
